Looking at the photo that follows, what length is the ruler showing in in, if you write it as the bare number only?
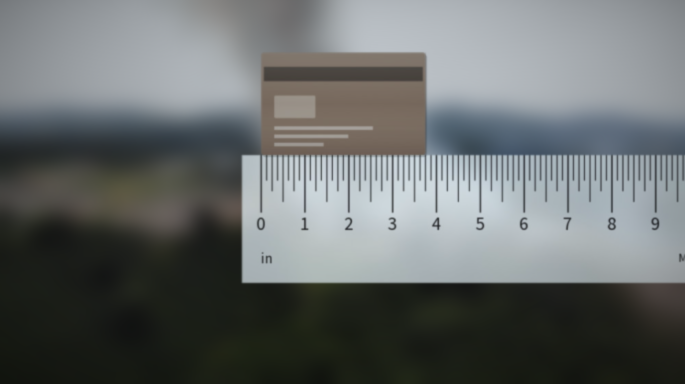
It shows 3.75
